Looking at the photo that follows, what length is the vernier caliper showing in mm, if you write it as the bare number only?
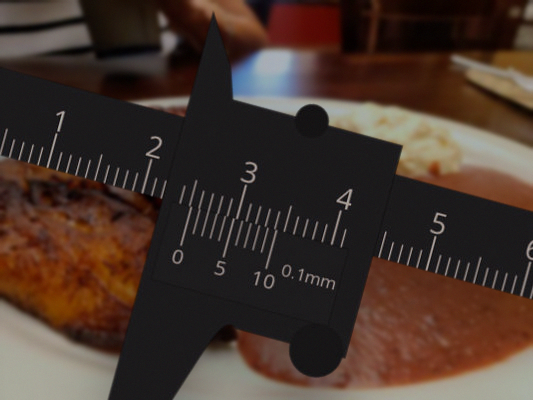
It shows 25.2
